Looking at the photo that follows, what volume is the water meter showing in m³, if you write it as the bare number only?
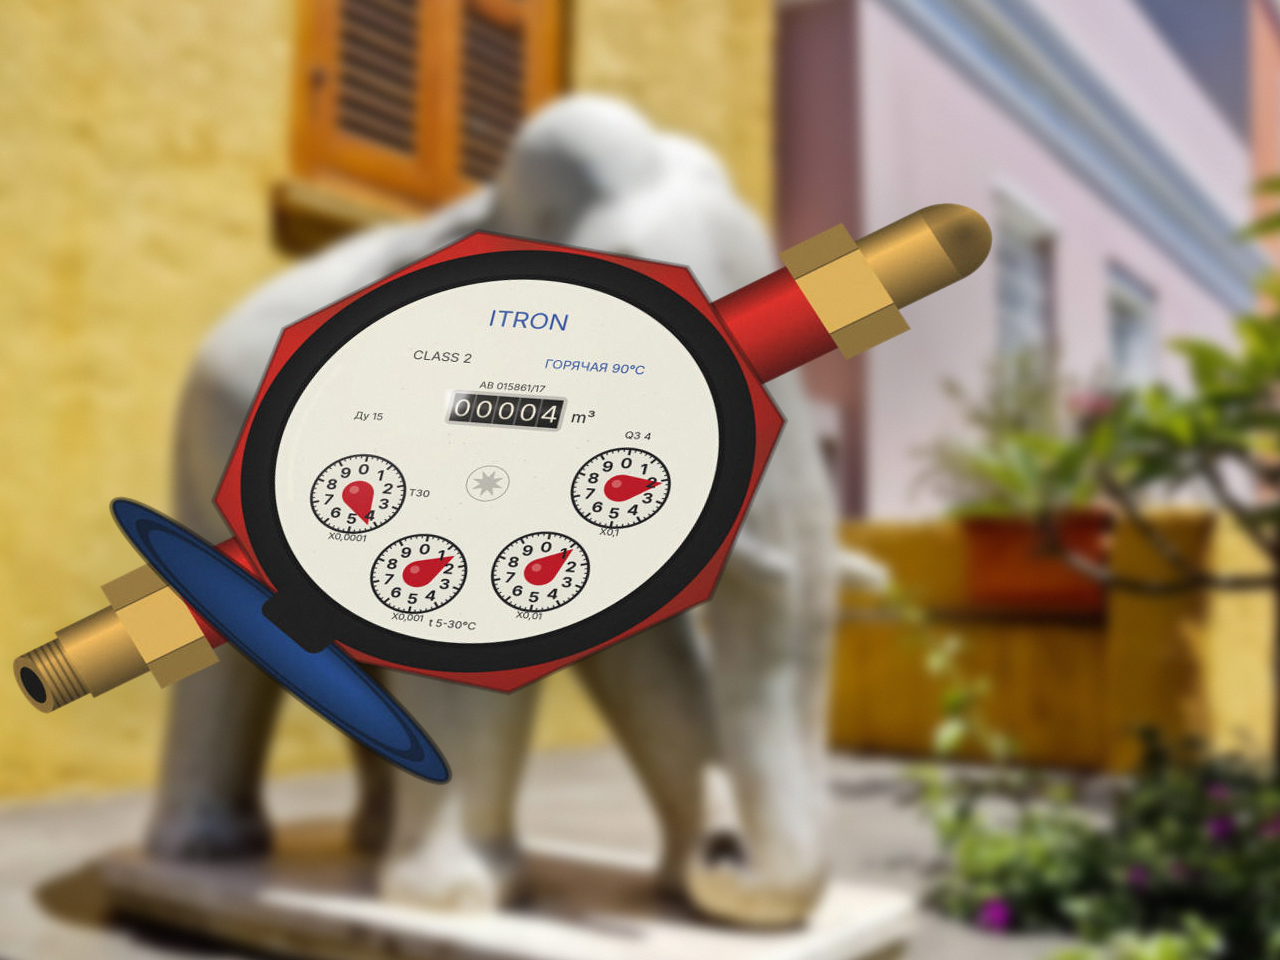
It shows 4.2114
